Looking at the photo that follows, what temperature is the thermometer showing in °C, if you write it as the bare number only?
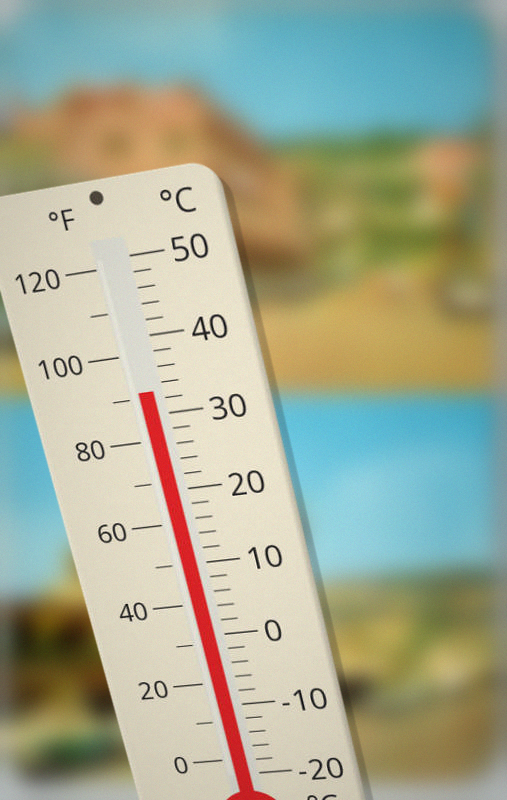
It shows 33
